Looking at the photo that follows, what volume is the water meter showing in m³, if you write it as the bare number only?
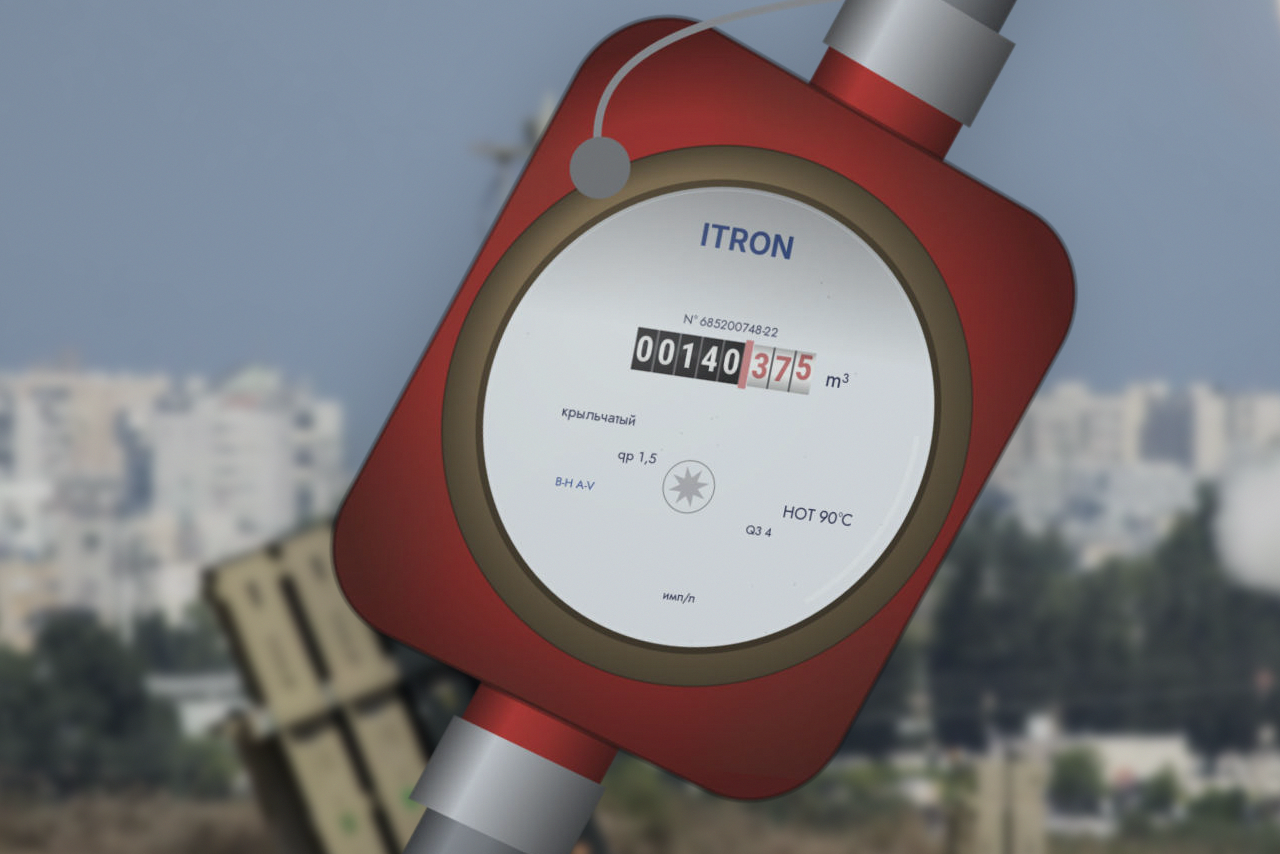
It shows 140.375
